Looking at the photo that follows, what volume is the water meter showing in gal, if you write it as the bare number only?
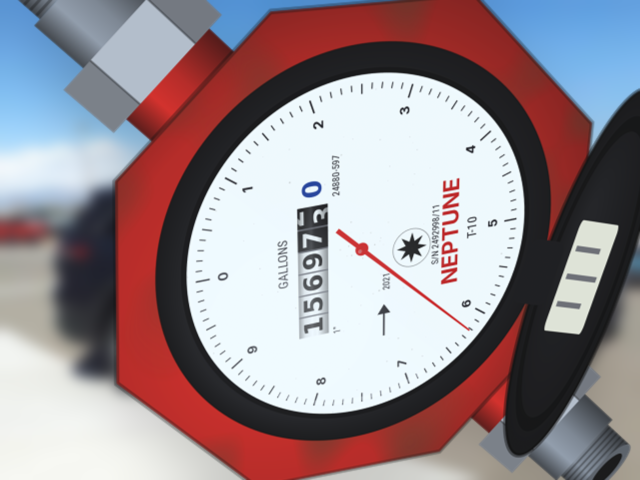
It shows 1569726.2
